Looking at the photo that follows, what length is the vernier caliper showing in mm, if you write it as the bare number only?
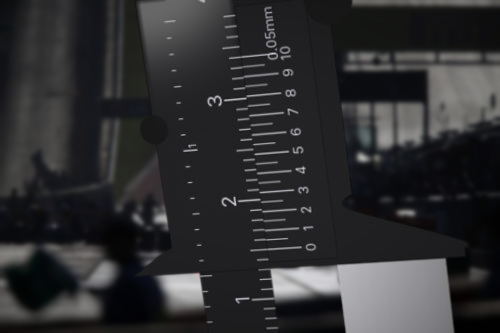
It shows 15.0
